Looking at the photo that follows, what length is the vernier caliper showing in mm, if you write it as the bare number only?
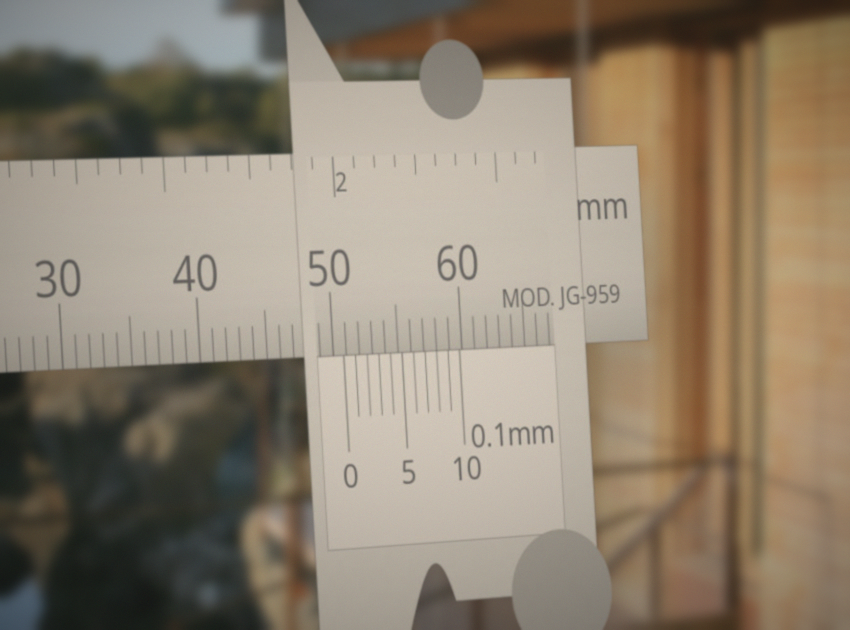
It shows 50.8
